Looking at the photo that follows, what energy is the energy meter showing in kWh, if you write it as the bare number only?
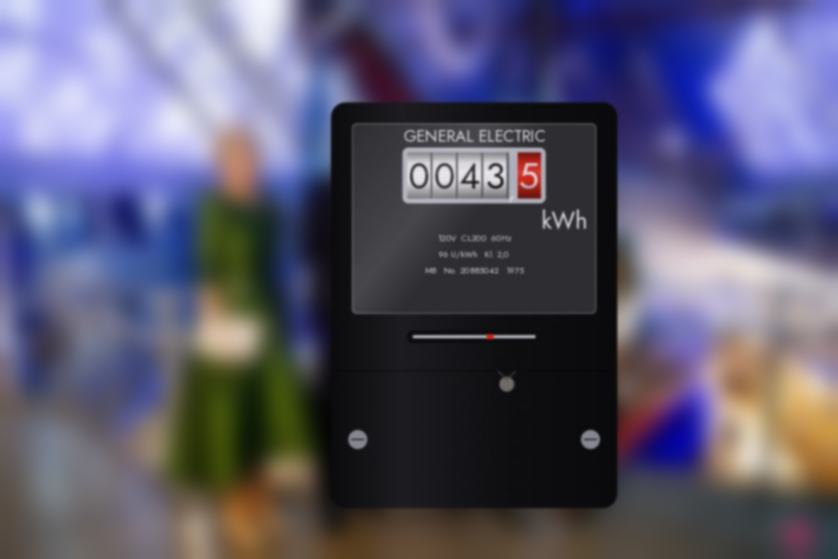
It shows 43.5
